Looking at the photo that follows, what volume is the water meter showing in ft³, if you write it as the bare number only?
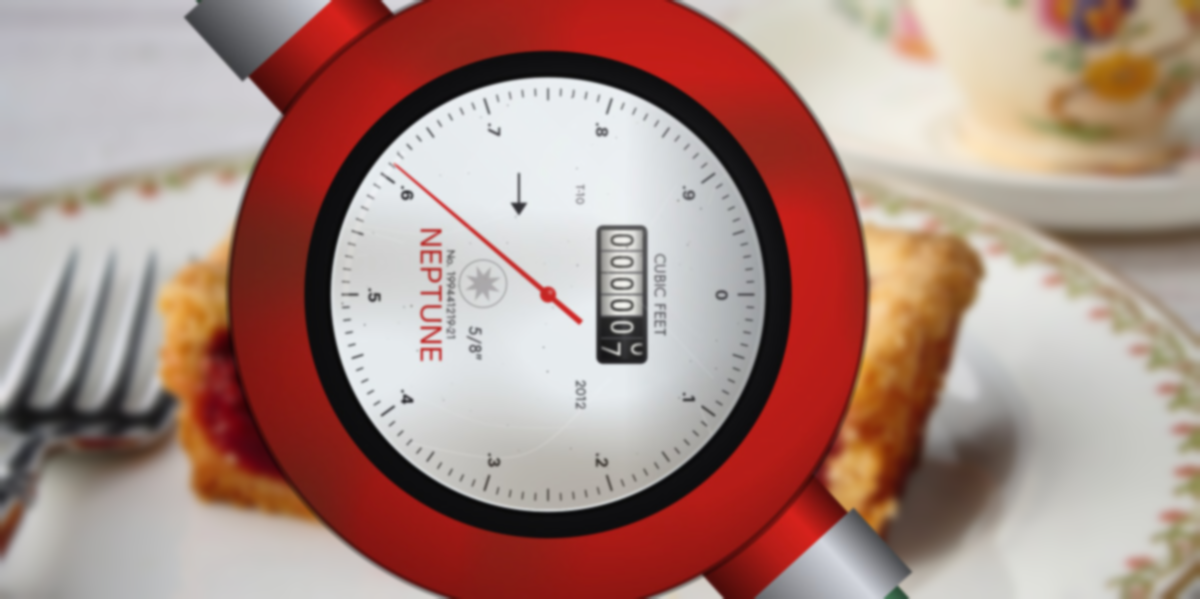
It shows 6.61
